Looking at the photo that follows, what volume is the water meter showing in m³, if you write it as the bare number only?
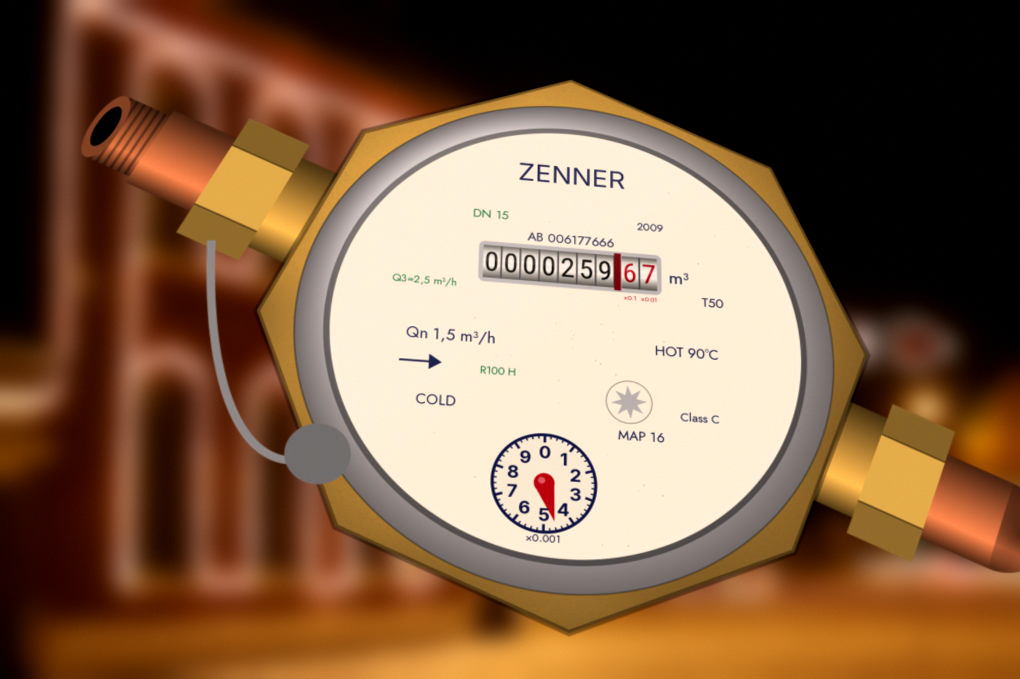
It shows 259.674
